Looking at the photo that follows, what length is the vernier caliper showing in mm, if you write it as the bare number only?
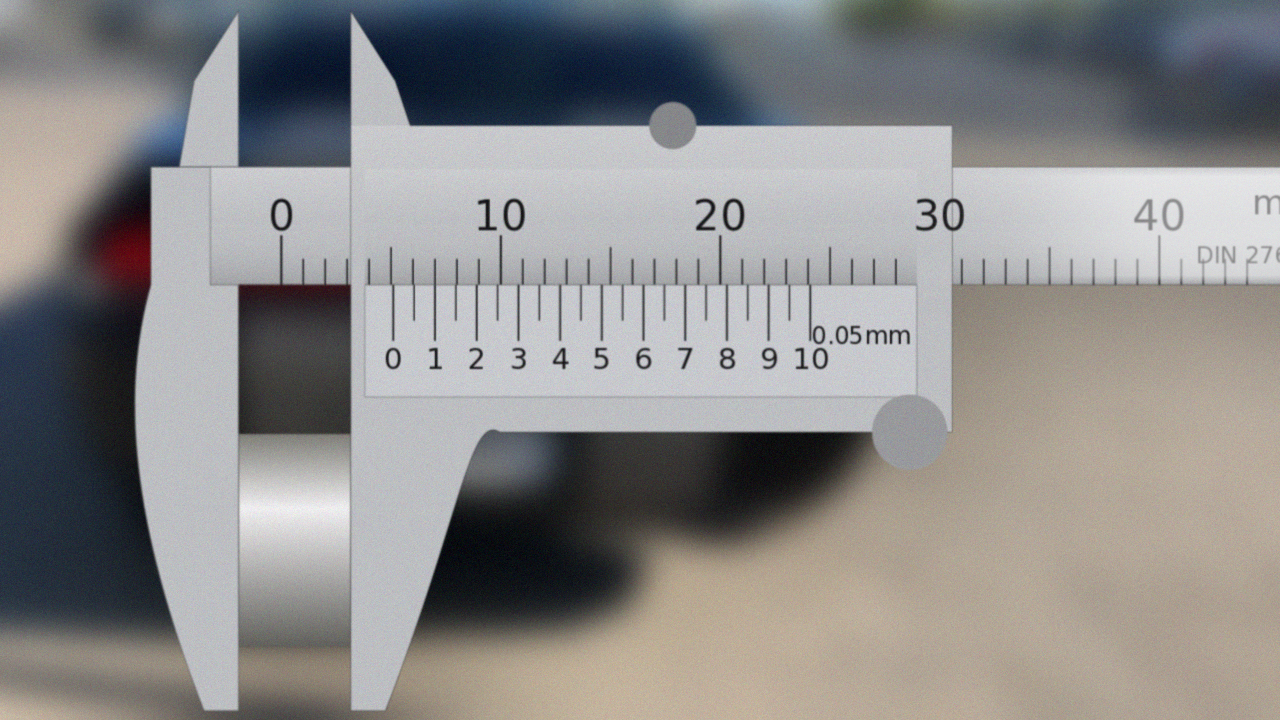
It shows 5.1
